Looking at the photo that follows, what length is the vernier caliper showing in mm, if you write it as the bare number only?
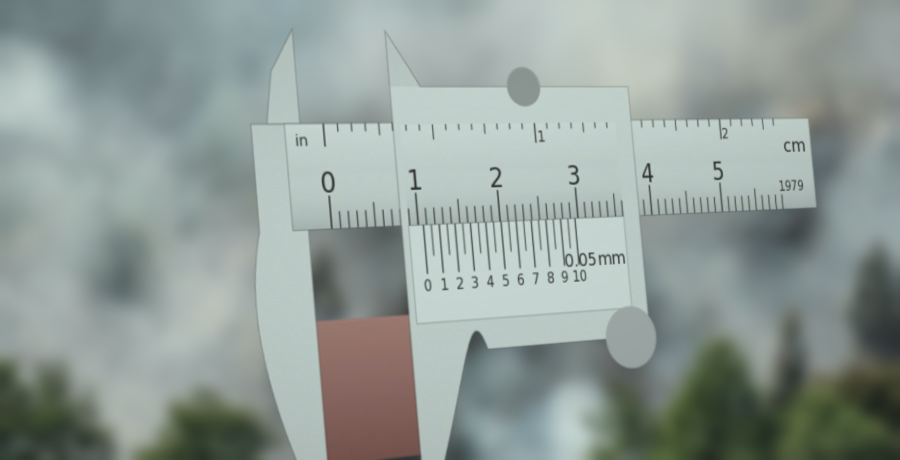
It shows 10.6
